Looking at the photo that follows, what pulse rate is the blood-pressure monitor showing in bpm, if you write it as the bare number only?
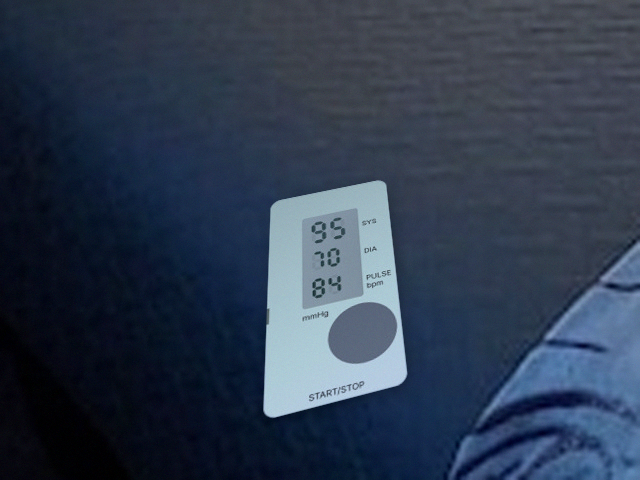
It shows 84
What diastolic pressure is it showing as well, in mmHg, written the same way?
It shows 70
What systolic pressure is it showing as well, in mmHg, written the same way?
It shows 95
